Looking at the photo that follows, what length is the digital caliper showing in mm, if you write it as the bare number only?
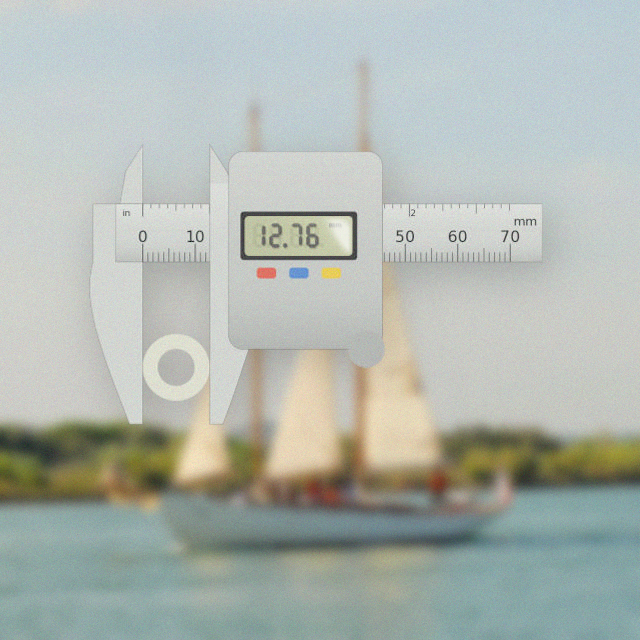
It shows 12.76
